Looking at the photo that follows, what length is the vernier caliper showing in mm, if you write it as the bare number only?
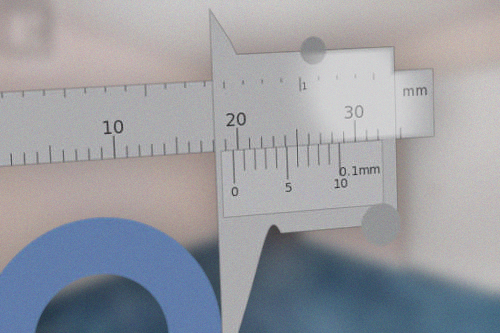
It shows 19.6
